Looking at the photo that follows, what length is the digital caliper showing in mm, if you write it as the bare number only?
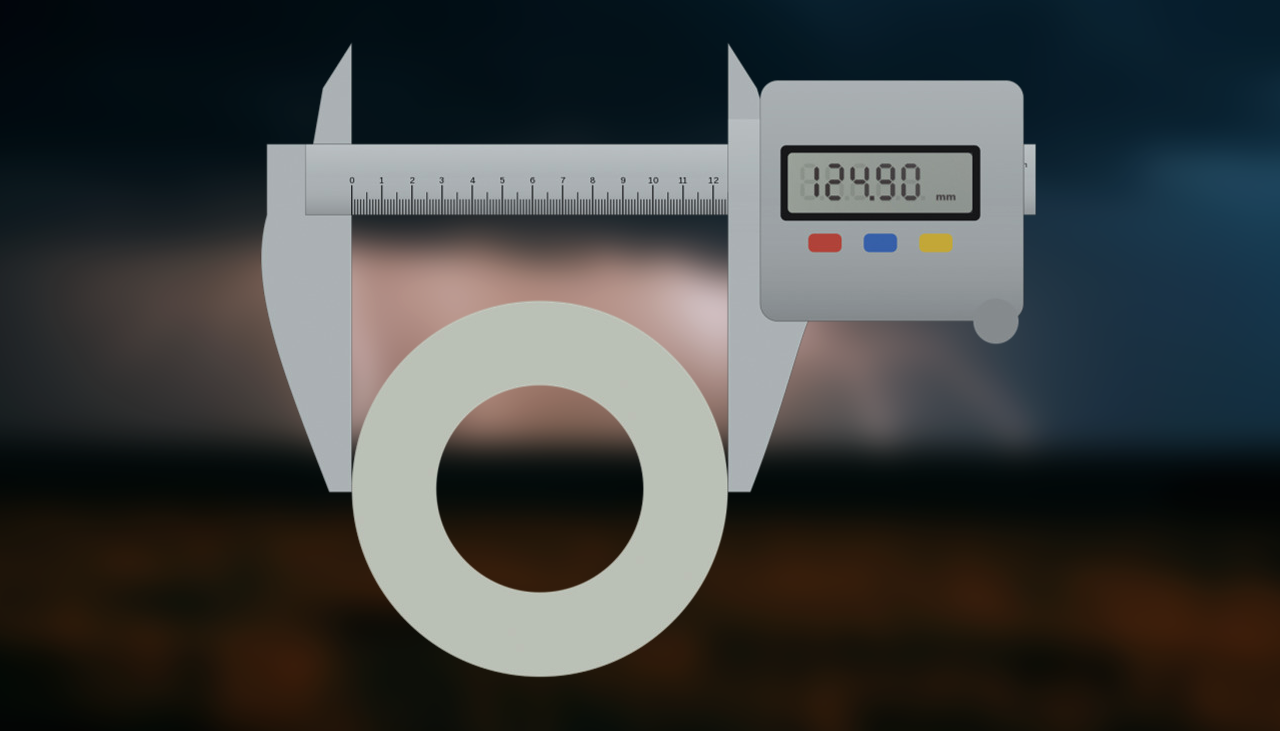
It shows 124.90
